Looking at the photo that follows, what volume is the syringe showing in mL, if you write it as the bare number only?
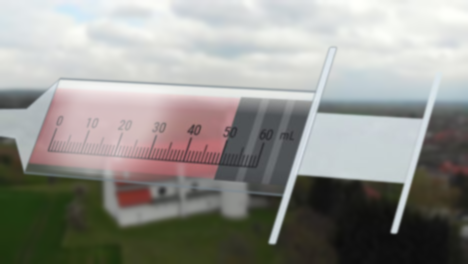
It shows 50
